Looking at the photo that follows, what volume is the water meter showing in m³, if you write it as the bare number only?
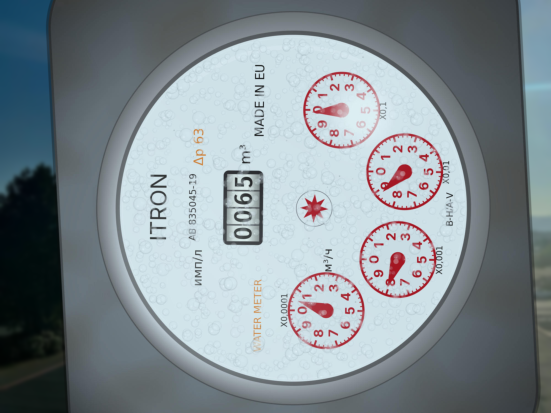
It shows 64.9880
